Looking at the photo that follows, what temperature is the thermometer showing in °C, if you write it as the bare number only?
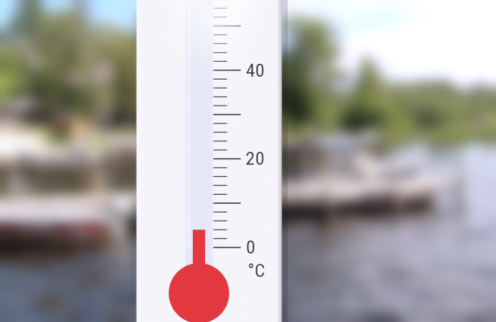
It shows 4
